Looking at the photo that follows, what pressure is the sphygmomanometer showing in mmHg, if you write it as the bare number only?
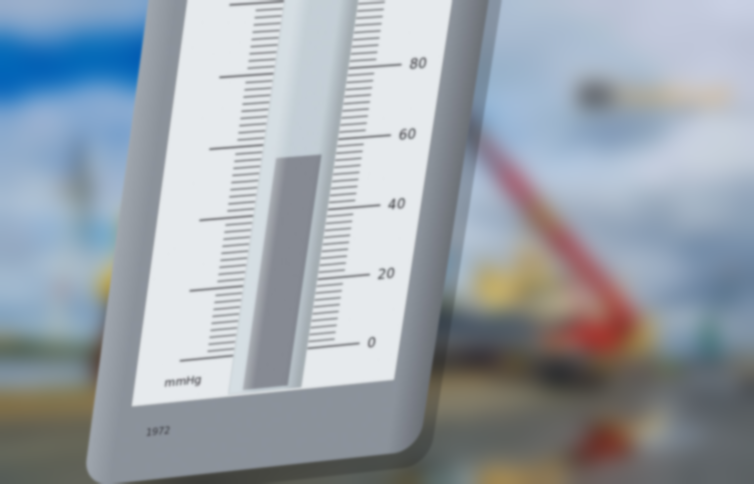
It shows 56
